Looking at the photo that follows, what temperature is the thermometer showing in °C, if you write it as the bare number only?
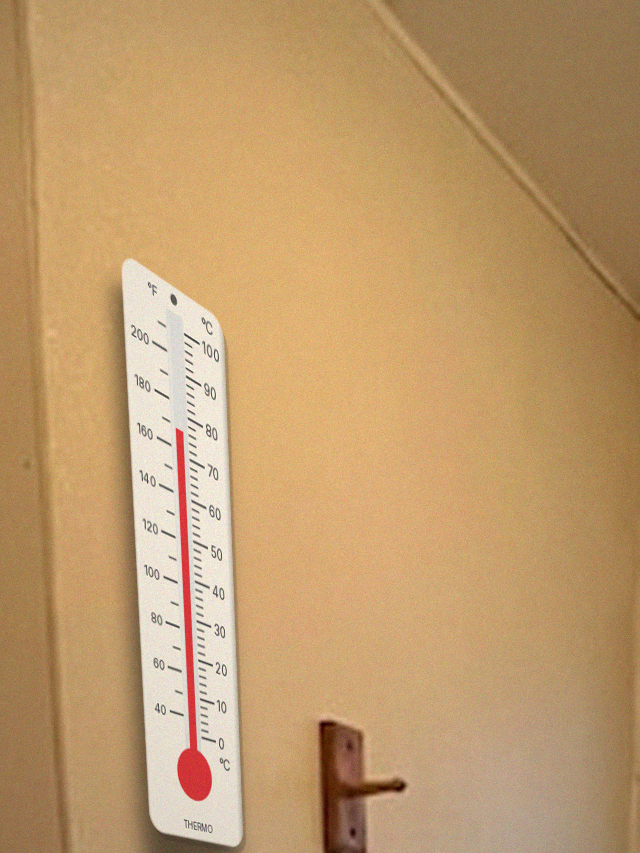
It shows 76
